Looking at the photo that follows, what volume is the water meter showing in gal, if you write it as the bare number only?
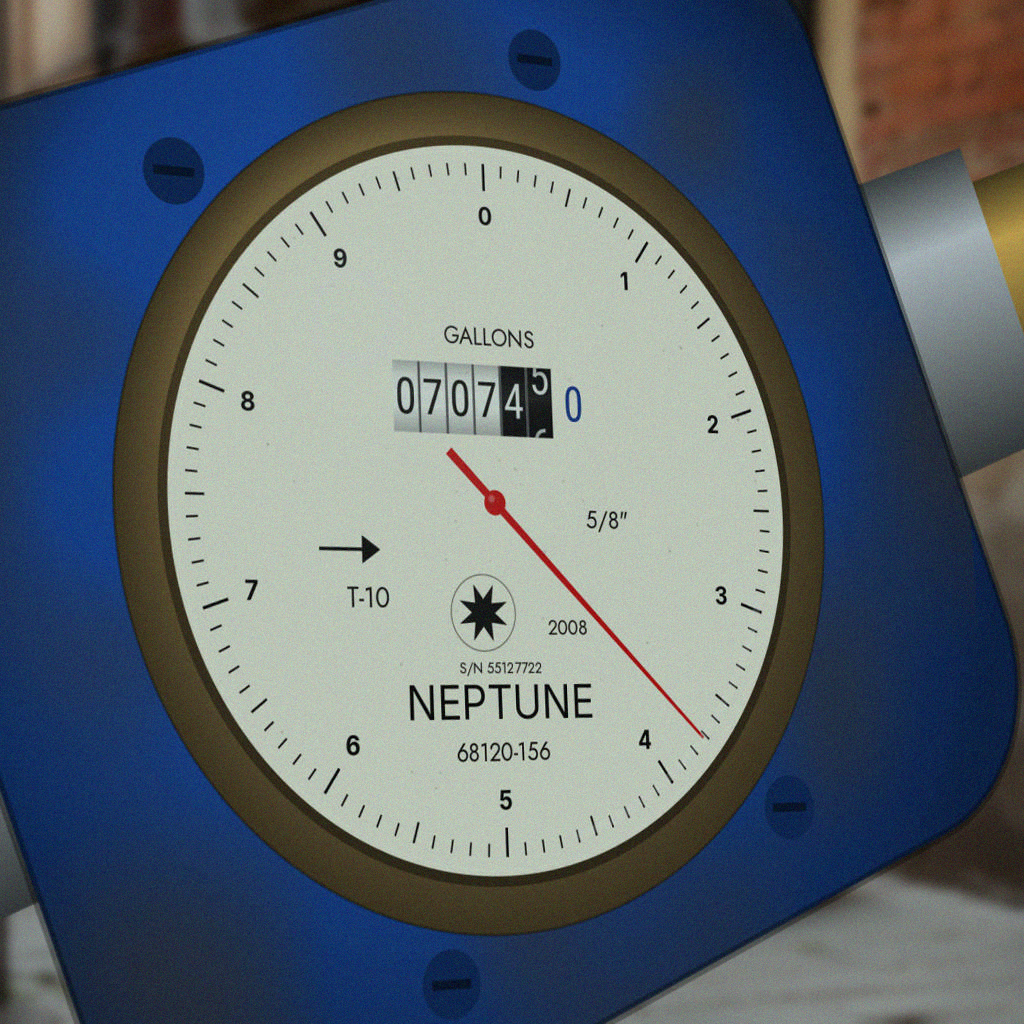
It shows 707453.7
